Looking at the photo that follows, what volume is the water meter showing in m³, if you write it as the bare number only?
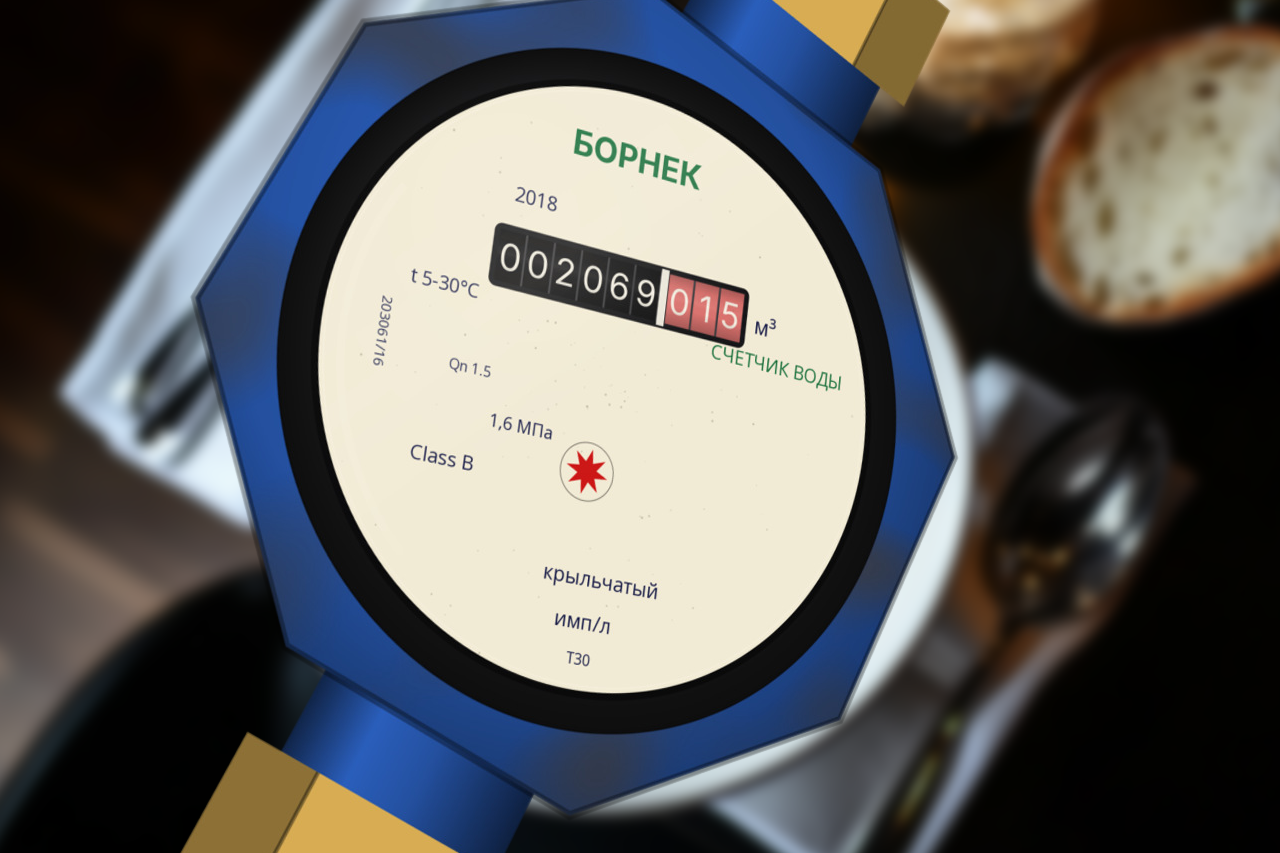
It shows 2069.015
